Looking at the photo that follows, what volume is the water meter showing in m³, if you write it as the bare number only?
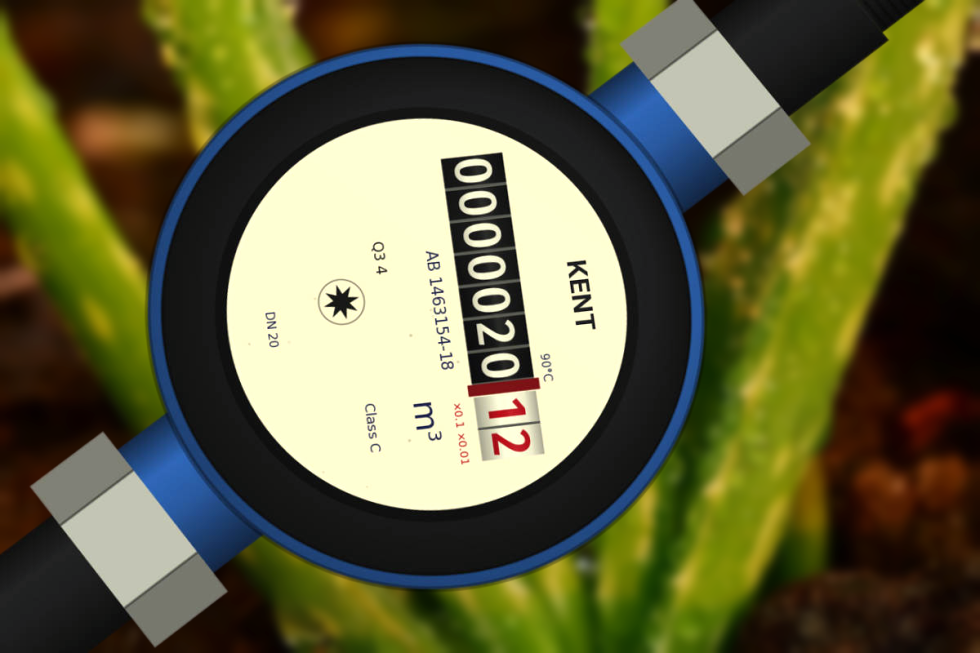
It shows 20.12
